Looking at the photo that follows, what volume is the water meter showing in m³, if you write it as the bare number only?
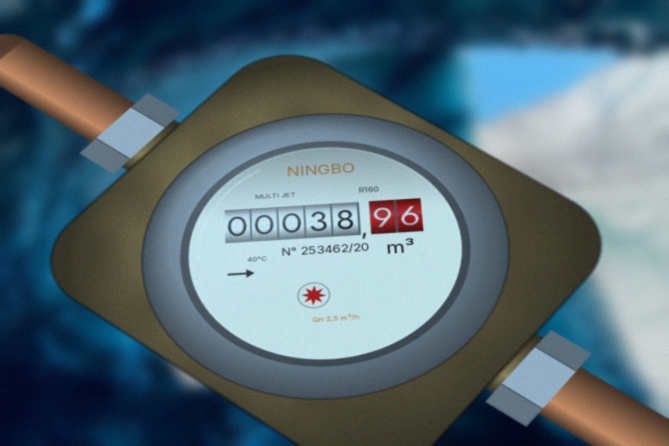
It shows 38.96
